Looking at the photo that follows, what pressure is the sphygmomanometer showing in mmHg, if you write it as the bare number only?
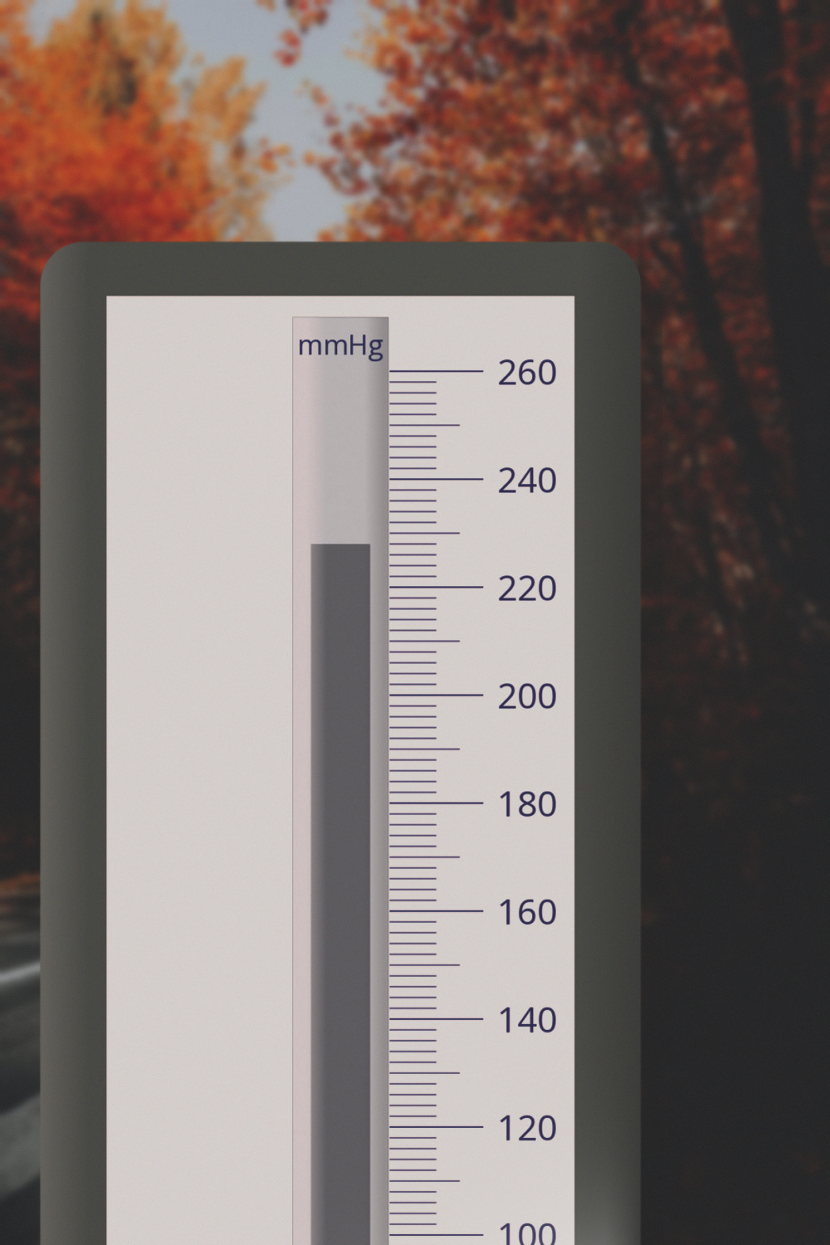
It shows 228
